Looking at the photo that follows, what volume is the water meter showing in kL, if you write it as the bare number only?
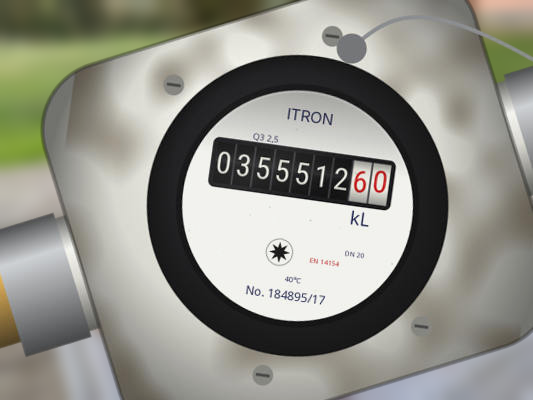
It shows 355512.60
